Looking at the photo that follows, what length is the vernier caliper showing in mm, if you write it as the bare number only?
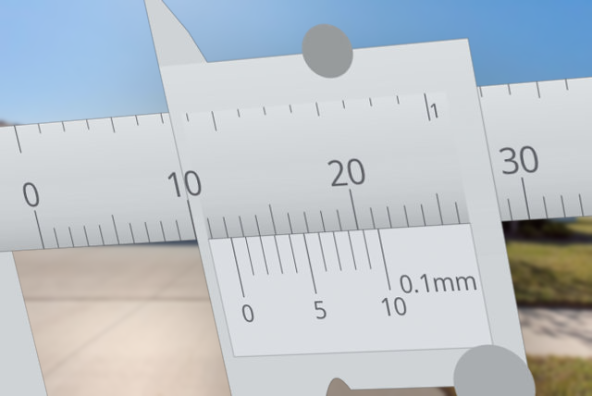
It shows 12.2
